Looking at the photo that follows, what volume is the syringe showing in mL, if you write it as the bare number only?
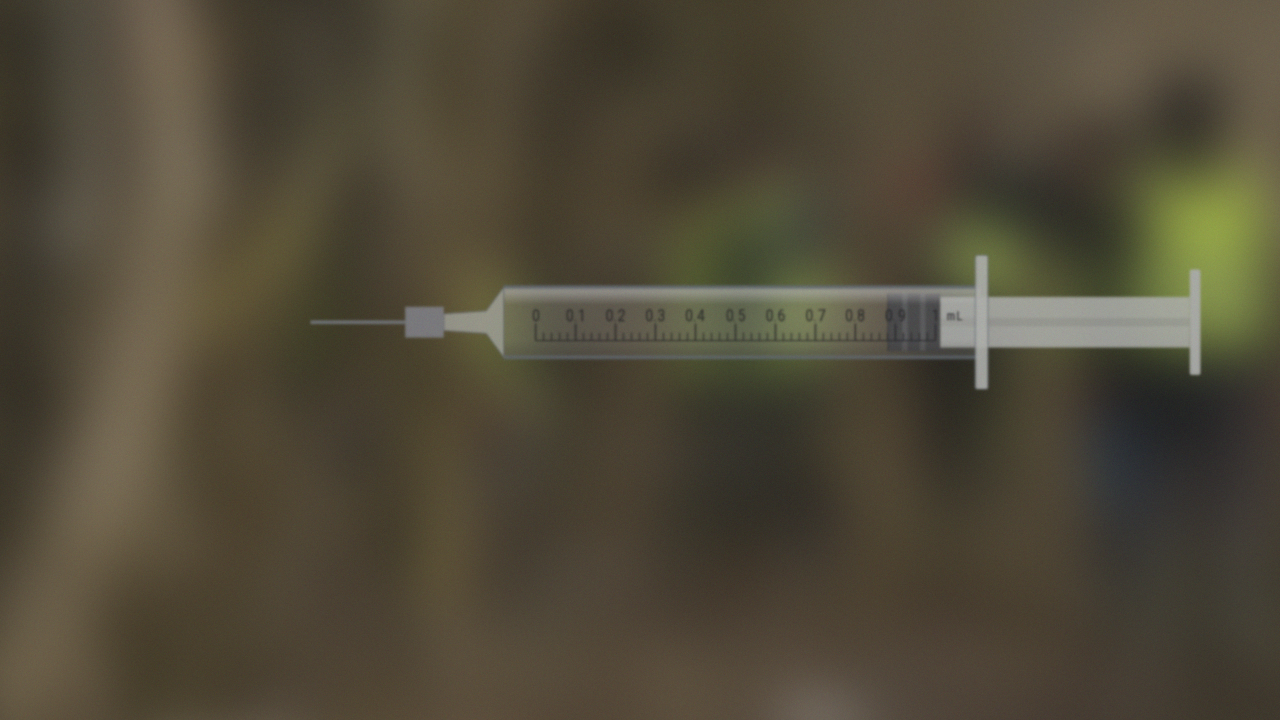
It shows 0.88
